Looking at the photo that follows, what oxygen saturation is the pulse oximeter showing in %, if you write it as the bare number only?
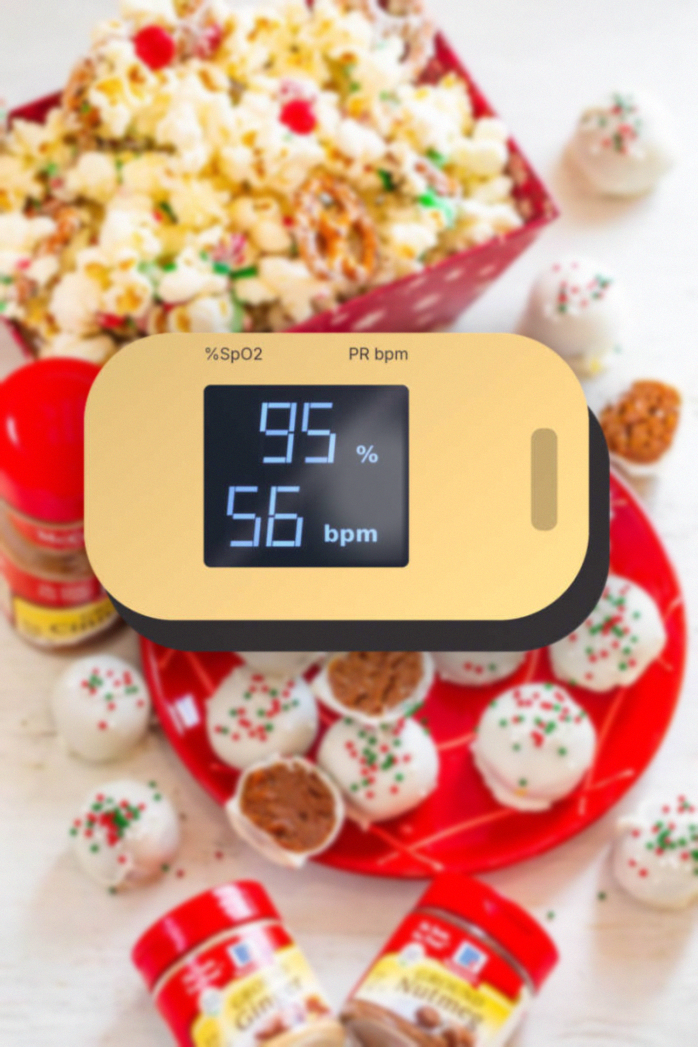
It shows 95
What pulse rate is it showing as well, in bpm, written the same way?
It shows 56
